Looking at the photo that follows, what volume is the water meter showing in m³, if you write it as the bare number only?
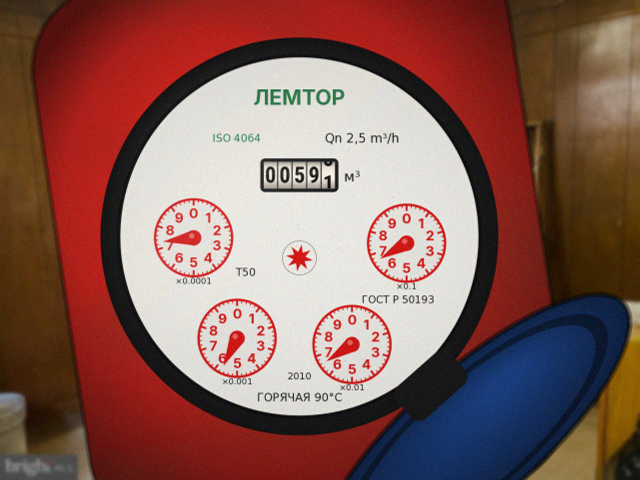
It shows 590.6657
